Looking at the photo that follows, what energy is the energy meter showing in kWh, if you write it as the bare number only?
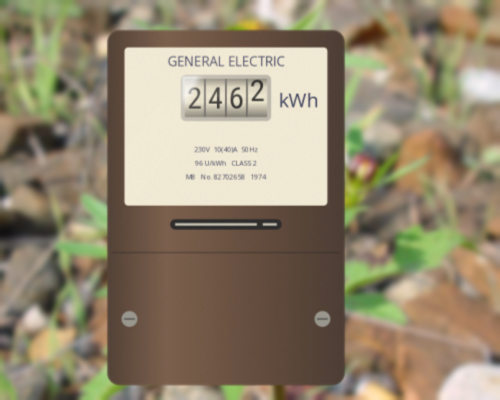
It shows 2462
